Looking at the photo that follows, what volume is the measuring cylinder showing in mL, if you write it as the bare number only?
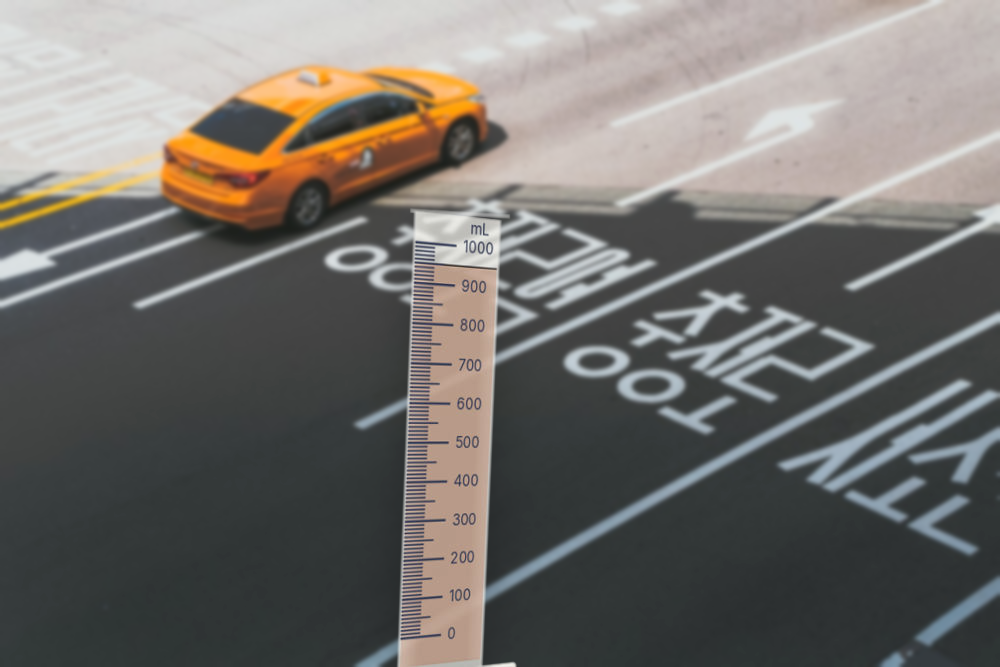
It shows 950
